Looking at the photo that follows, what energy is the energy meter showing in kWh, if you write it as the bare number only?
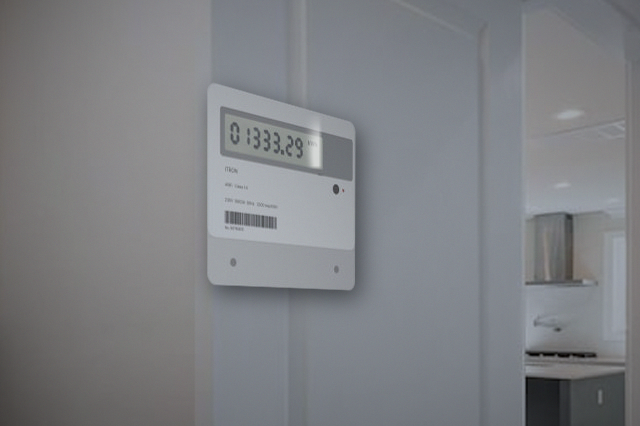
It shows 1333.29
